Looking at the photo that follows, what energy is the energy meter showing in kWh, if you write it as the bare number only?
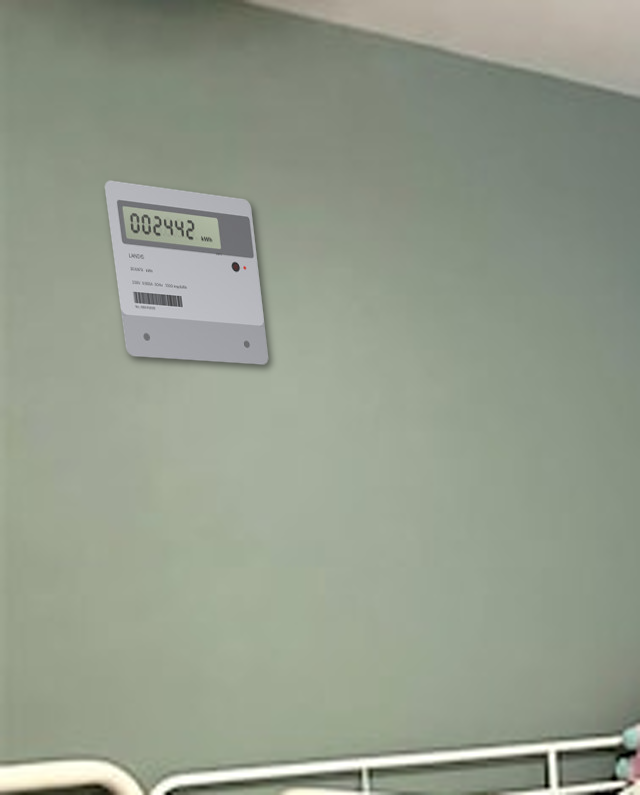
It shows 2442
